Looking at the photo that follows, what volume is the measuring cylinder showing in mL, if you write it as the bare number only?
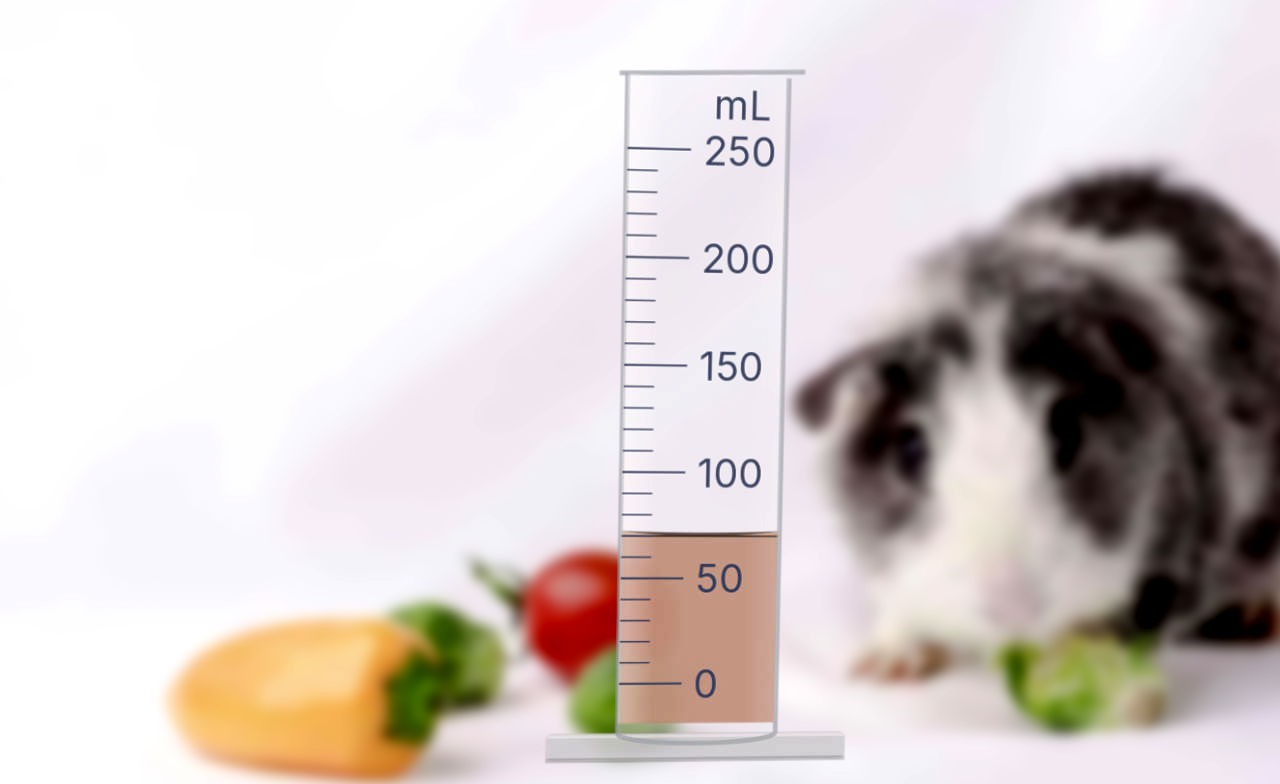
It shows 70
